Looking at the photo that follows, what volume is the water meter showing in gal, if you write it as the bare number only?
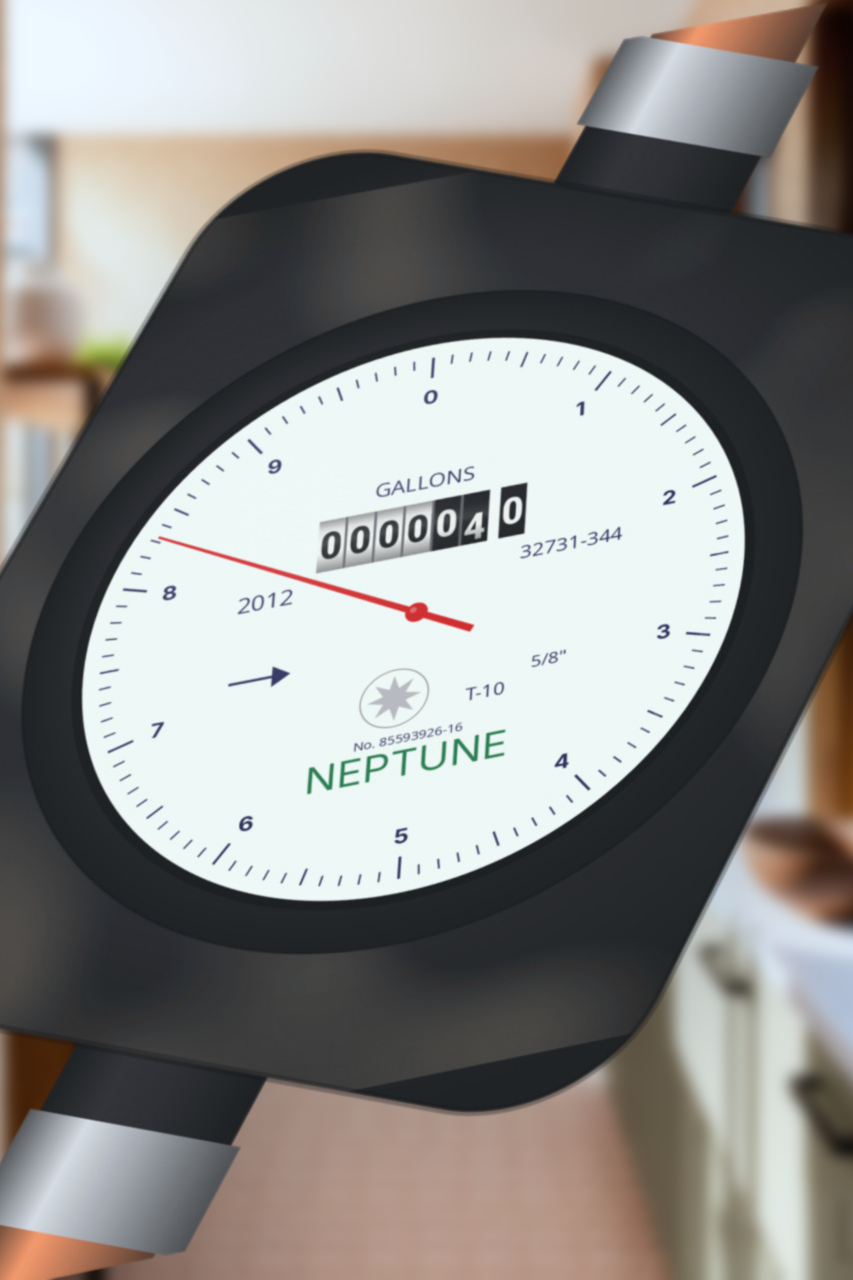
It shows 38.3
